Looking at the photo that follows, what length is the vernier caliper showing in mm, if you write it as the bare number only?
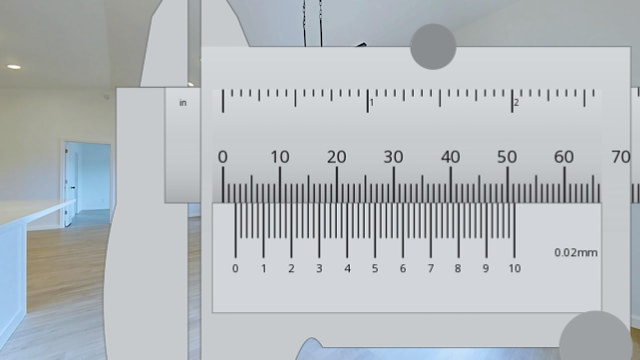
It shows 2.2
